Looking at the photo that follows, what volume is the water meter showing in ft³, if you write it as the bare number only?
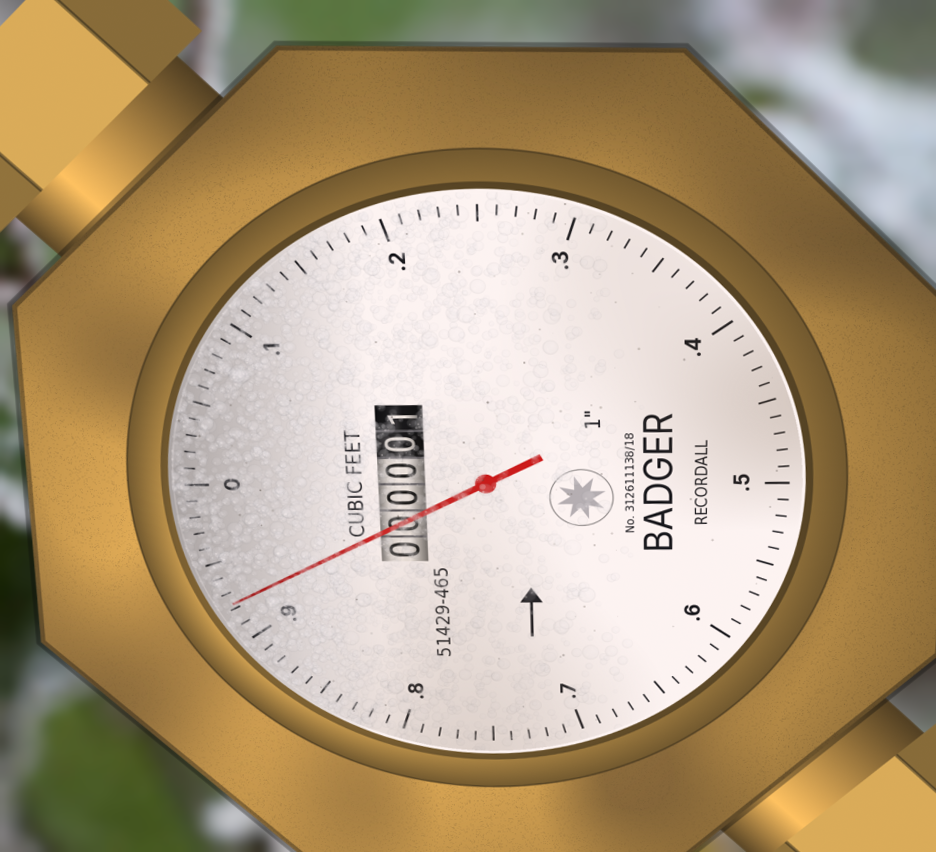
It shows 0.92
